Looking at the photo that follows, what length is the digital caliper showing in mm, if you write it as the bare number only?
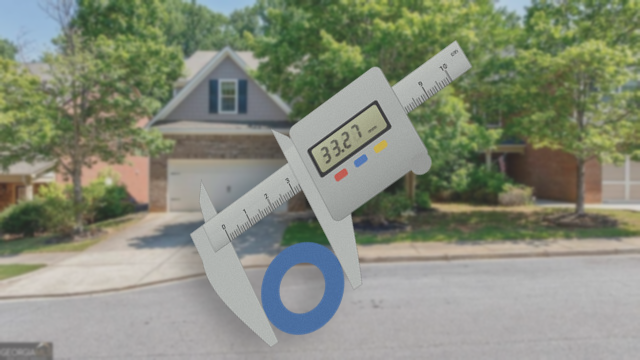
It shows 33.27
